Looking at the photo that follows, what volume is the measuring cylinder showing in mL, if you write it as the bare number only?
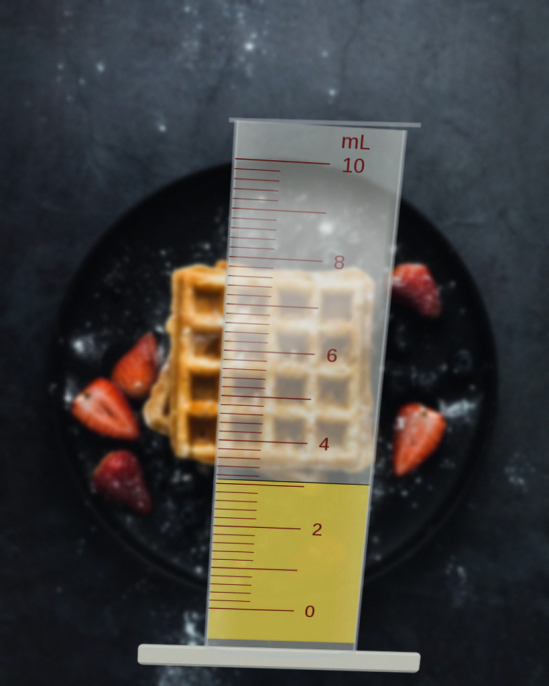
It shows 3.1
